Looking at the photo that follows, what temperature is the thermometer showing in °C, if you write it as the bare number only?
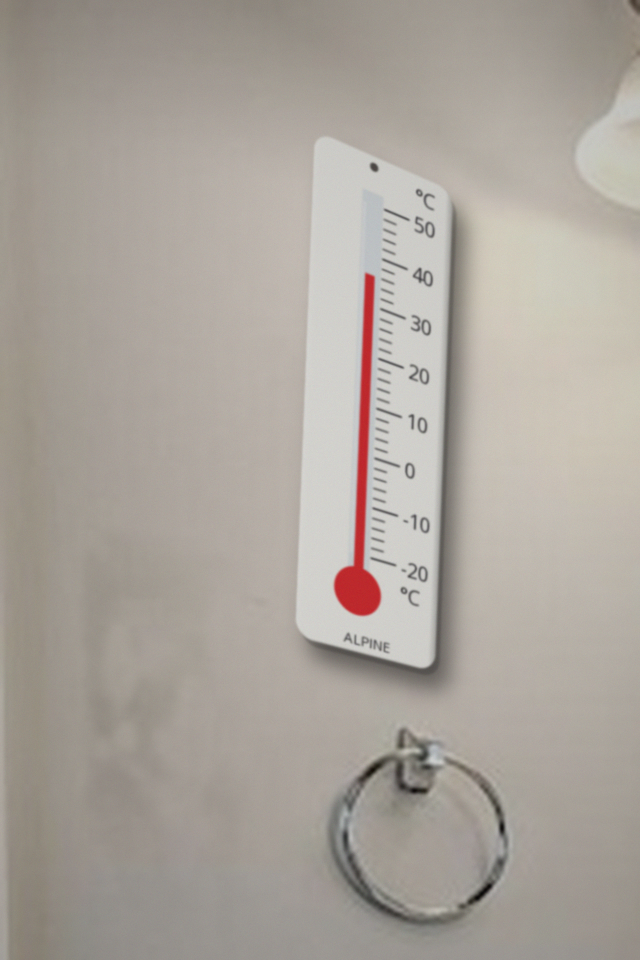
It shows 36
